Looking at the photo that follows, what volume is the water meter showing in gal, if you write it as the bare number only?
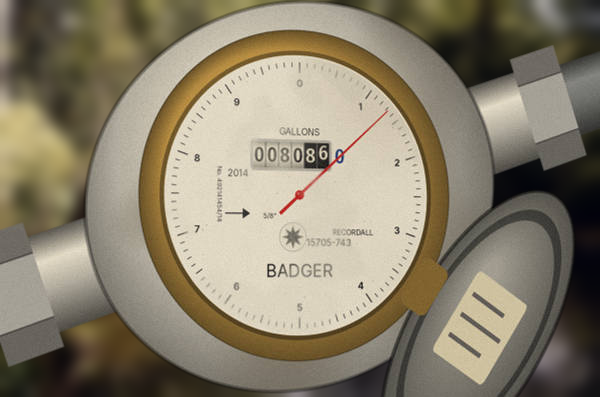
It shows 80861.3
